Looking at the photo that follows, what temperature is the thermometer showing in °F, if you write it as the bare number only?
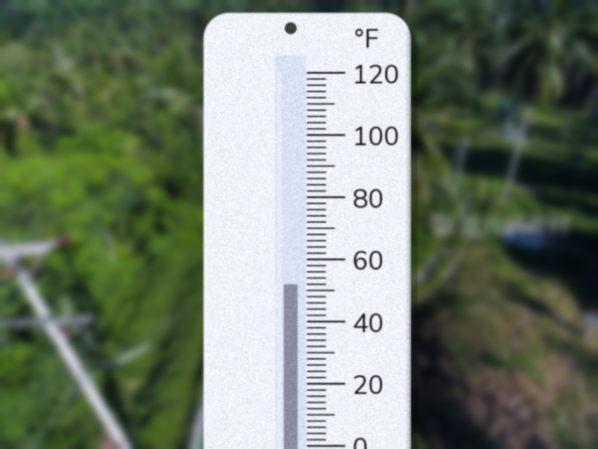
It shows 52
